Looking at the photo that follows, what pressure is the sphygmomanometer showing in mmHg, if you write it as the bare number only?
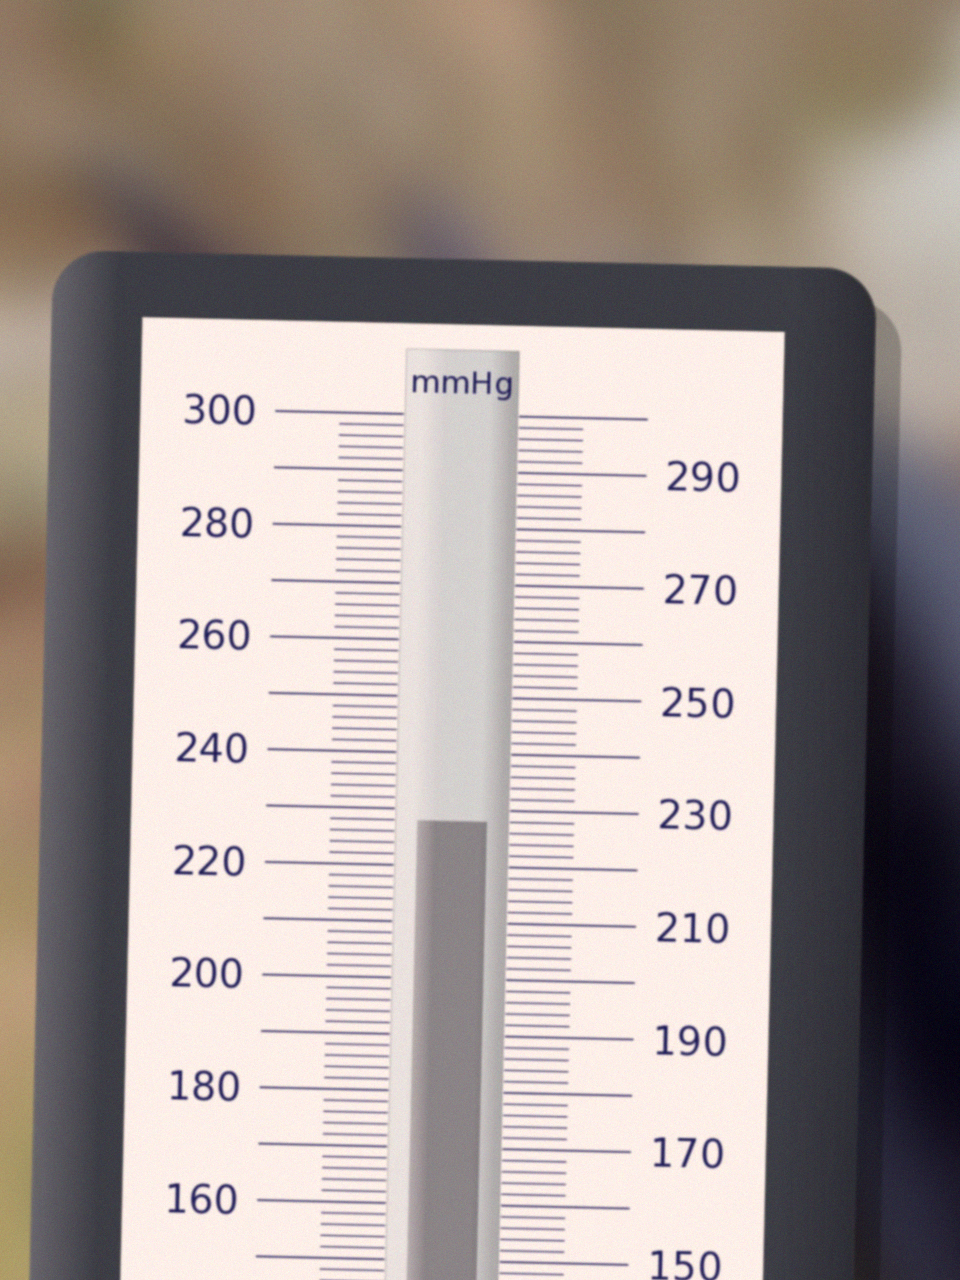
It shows 228
